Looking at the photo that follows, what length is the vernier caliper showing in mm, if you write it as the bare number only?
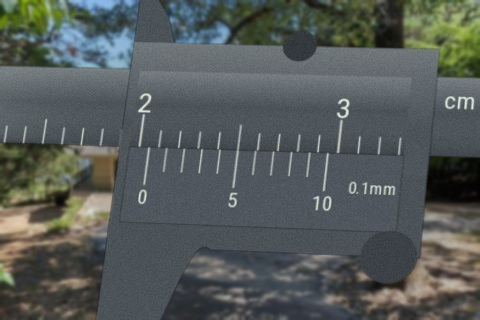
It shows 20.5
